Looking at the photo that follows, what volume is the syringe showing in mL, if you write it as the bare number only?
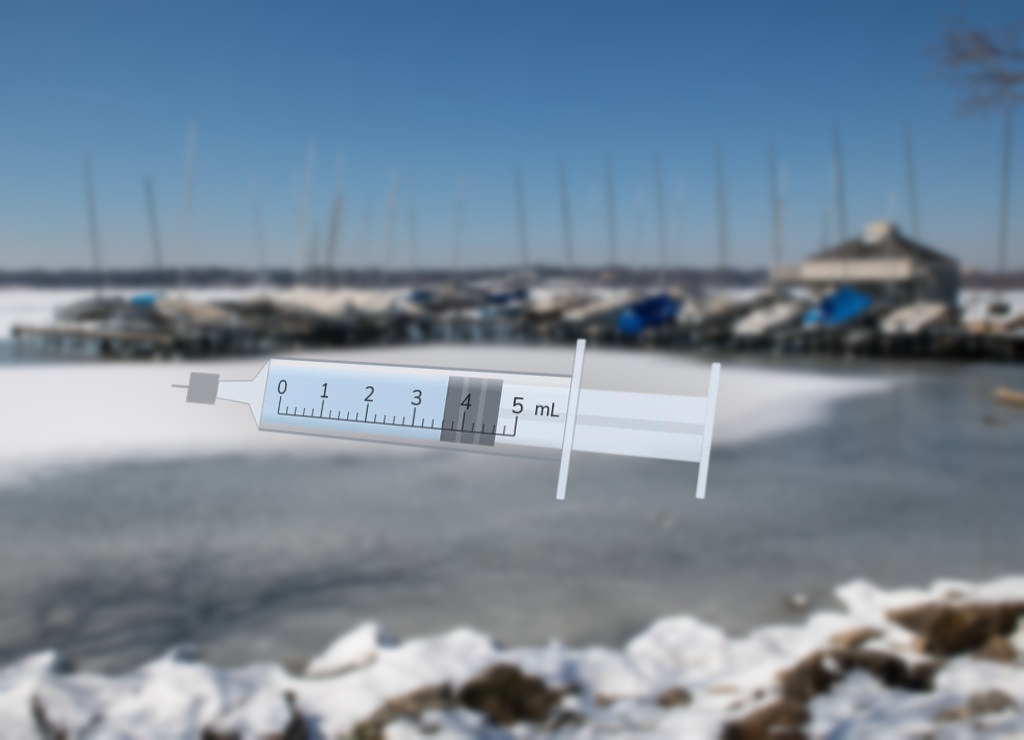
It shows 3.6
